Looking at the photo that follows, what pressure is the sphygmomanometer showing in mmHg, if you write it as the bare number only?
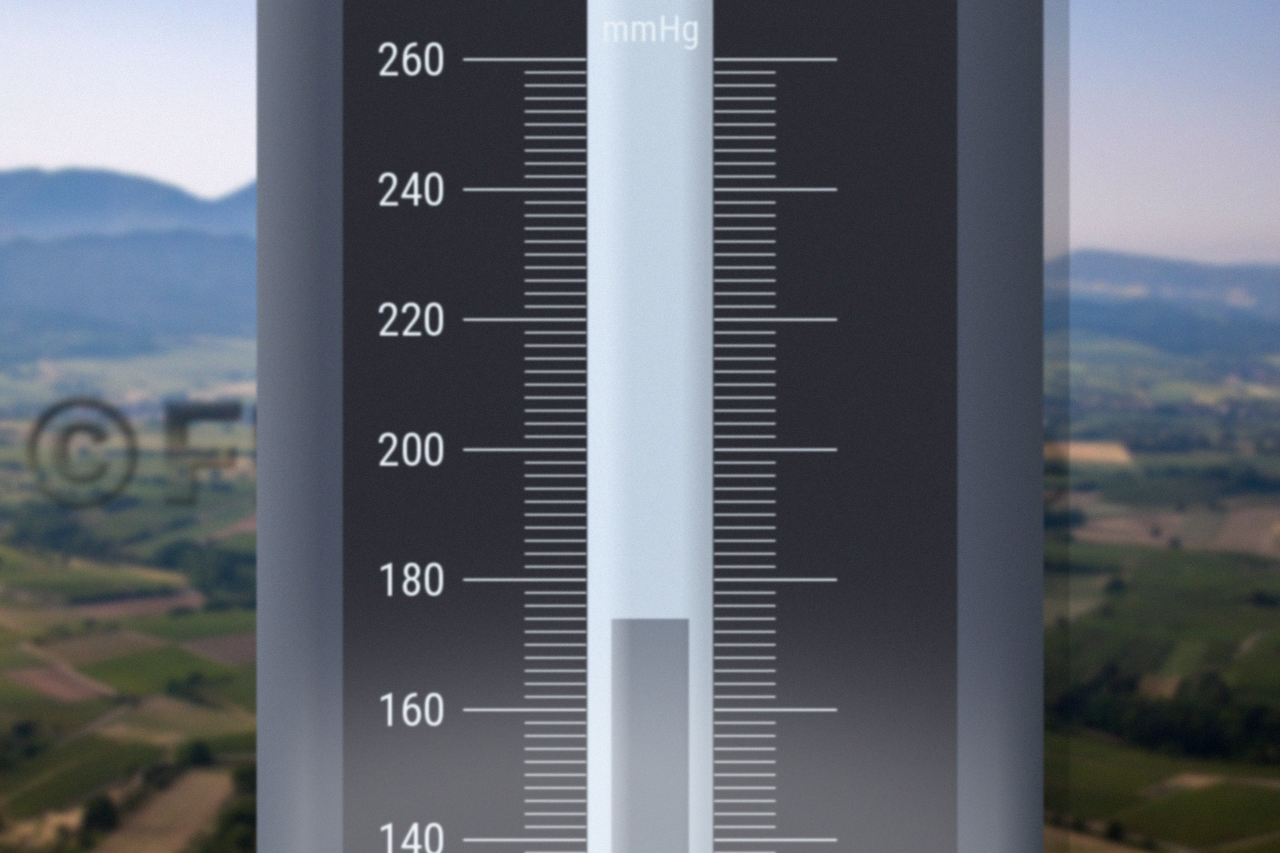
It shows 174
